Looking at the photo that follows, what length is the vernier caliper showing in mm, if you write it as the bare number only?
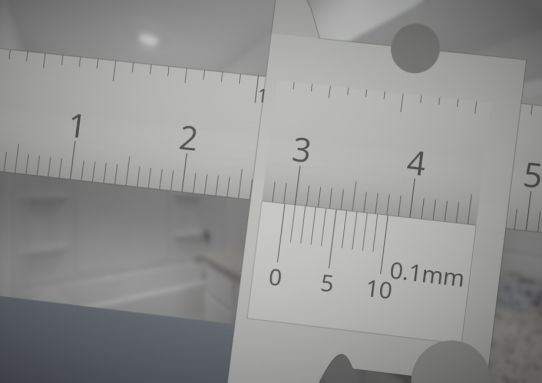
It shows 29.1
